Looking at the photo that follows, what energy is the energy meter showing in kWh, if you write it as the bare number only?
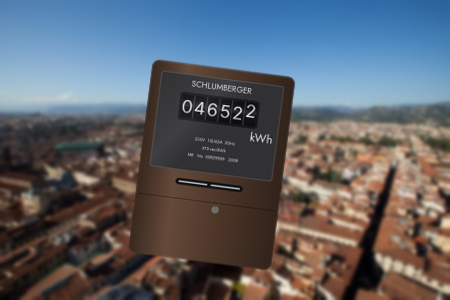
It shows 46522
